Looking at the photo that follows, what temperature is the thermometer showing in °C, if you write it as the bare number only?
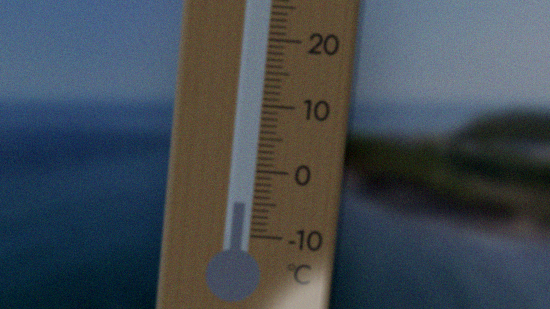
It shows -5
